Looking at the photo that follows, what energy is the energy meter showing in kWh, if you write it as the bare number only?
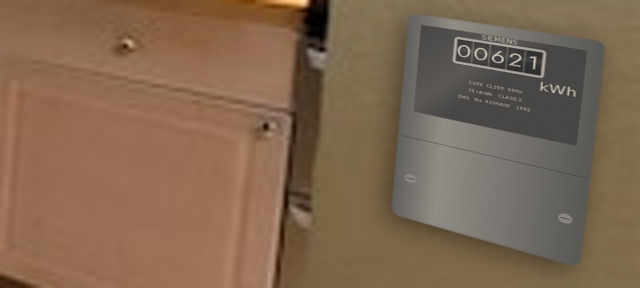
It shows 621
